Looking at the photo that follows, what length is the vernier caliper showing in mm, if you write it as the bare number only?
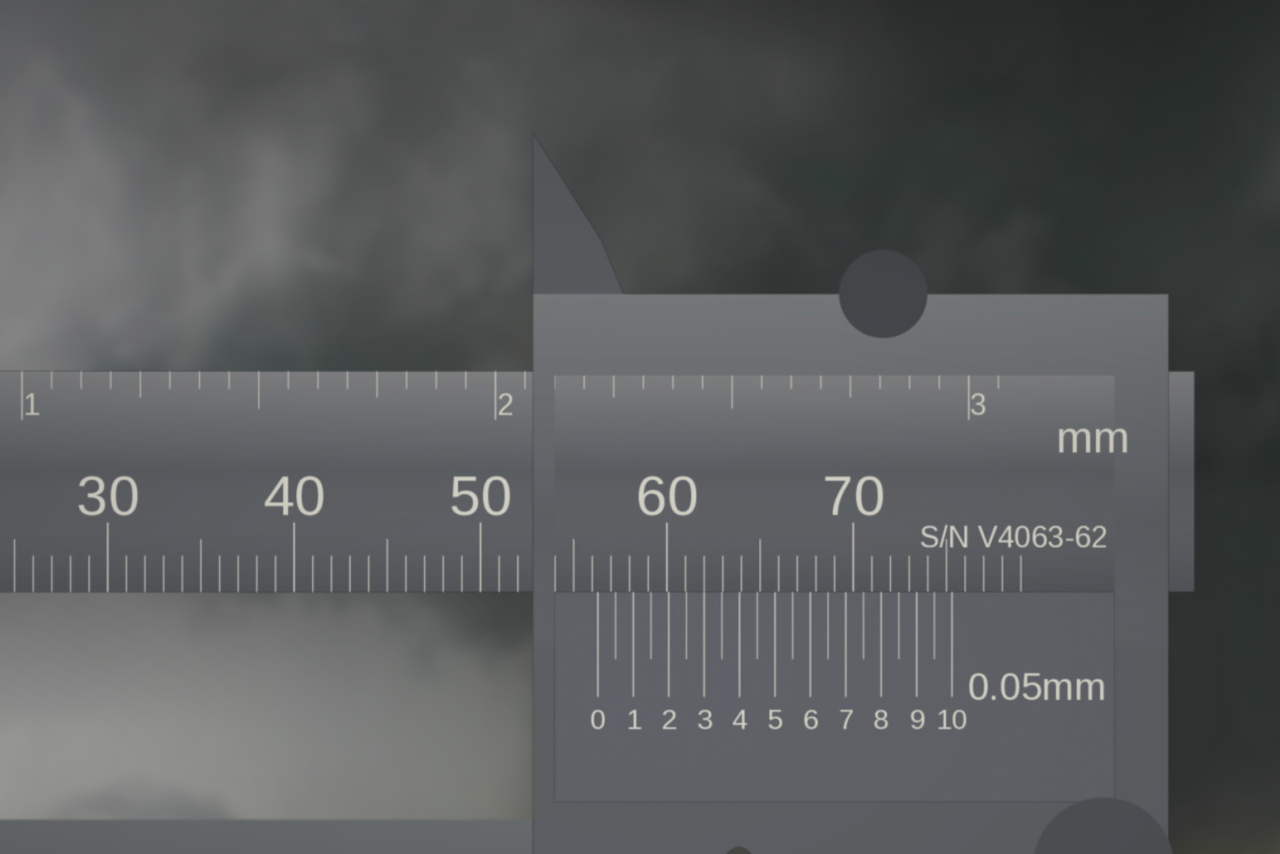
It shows 56.3
